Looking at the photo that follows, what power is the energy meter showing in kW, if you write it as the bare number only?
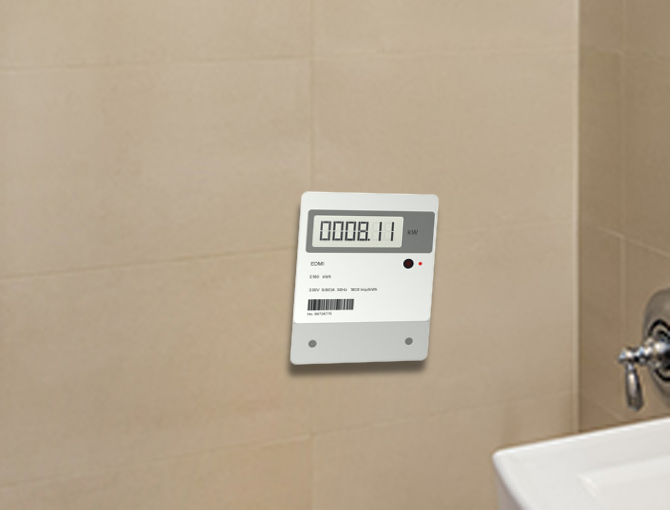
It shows 8.11
